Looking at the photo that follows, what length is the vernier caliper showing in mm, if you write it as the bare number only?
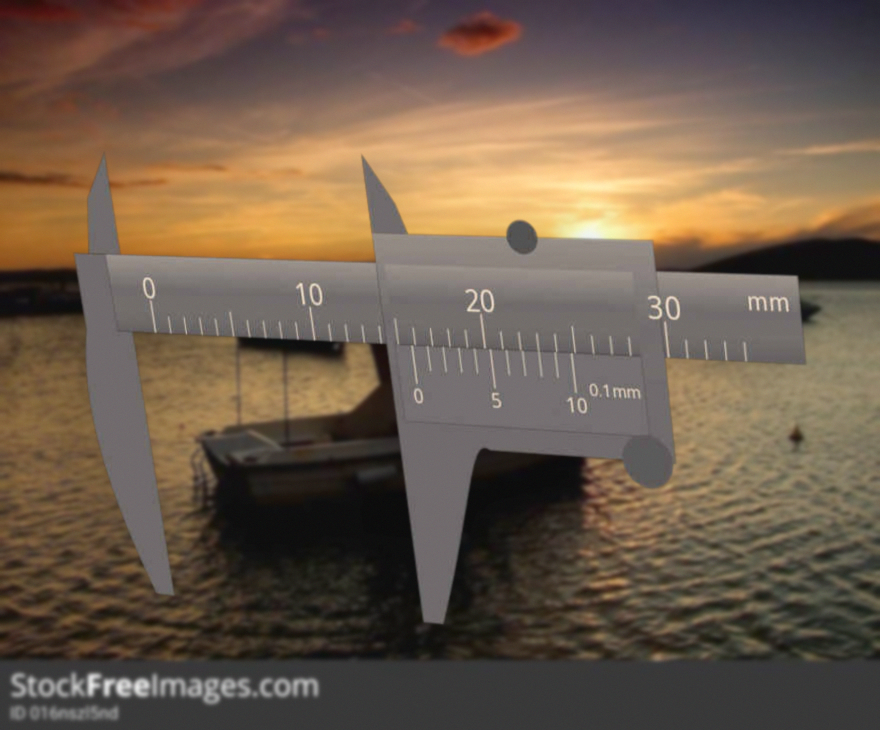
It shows 15.8
